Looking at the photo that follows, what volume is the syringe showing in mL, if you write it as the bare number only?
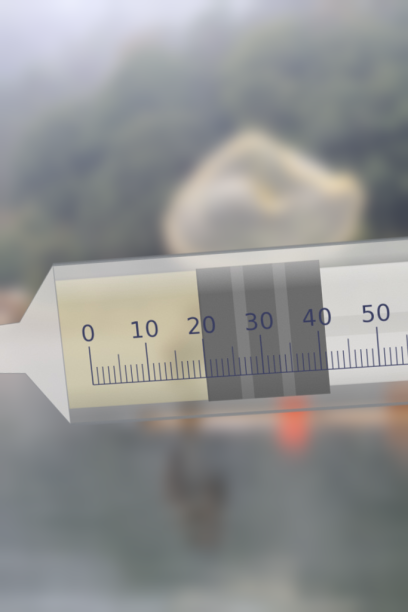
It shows 20
